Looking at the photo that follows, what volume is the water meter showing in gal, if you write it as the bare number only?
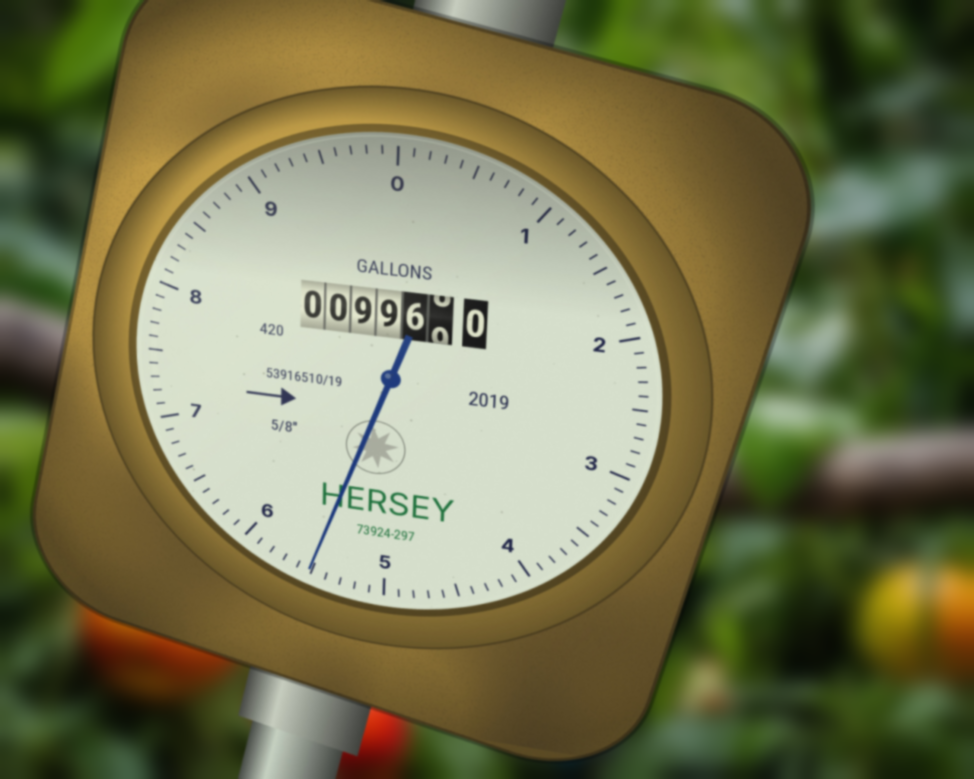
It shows 99685.5
